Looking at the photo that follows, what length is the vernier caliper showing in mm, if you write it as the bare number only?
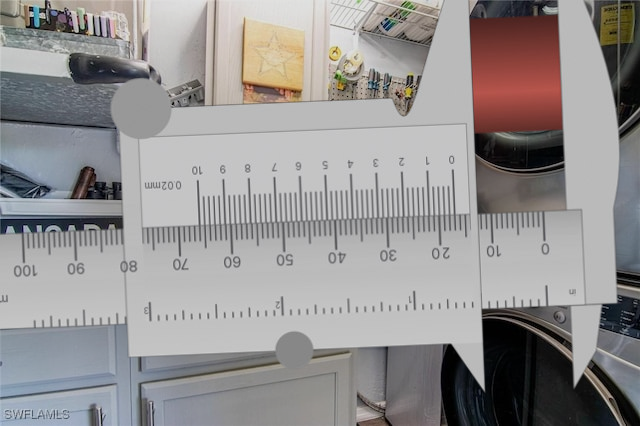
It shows 17.0
